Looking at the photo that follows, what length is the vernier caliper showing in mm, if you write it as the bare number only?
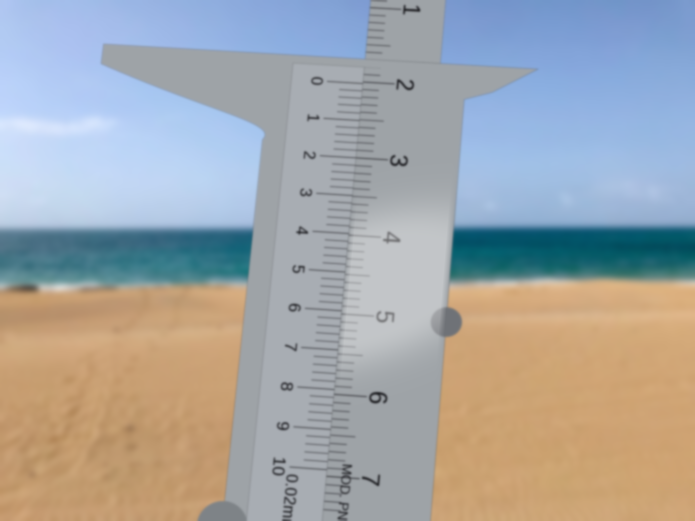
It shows 20.2
